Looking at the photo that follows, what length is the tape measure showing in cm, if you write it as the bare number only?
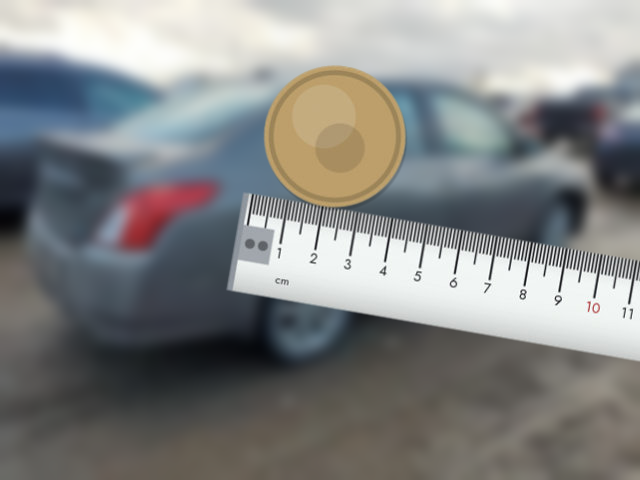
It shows 4
